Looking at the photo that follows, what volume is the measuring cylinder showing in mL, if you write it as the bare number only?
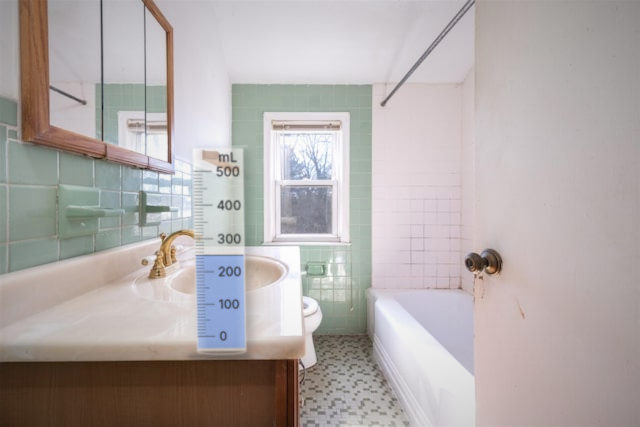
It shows 250
